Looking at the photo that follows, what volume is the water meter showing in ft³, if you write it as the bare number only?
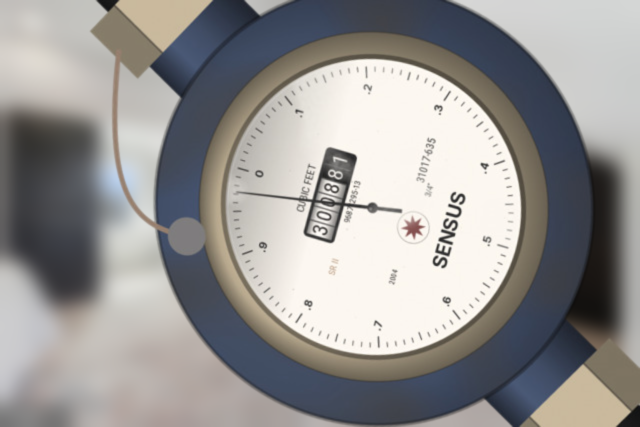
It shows 300880.97
